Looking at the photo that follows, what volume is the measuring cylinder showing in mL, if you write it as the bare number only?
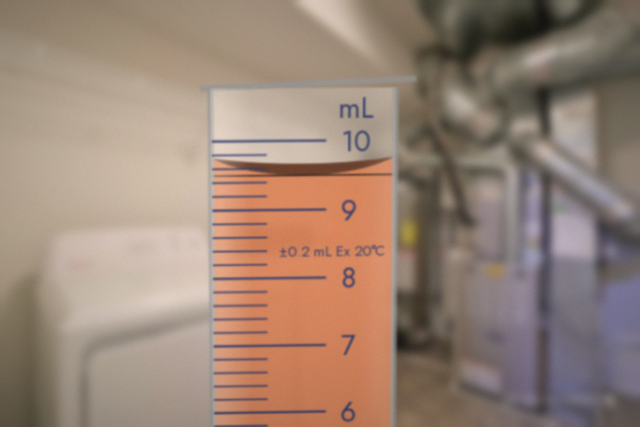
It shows 9.5
